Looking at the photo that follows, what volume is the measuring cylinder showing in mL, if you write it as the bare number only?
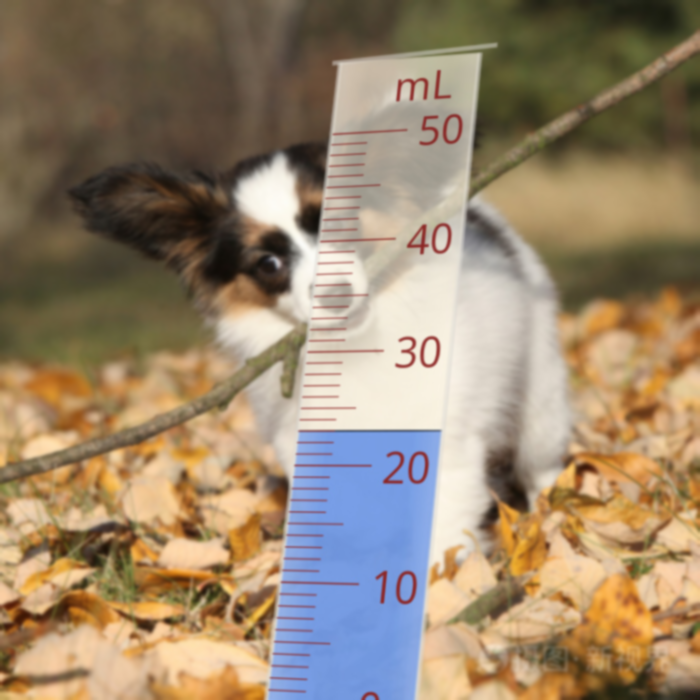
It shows 23
